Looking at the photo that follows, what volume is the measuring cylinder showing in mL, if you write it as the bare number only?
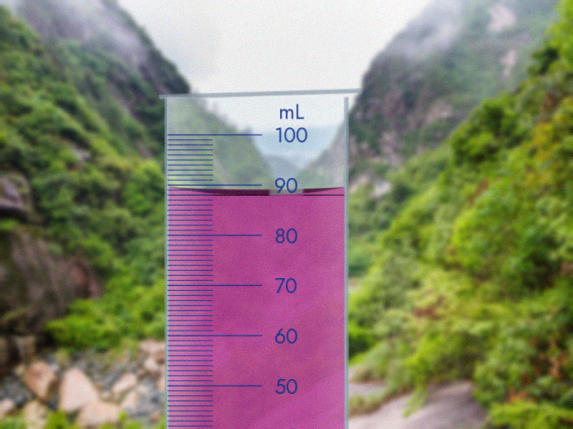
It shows 88
